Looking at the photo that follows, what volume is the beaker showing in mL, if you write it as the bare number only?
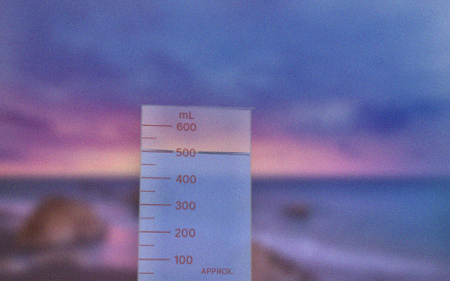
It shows 500
